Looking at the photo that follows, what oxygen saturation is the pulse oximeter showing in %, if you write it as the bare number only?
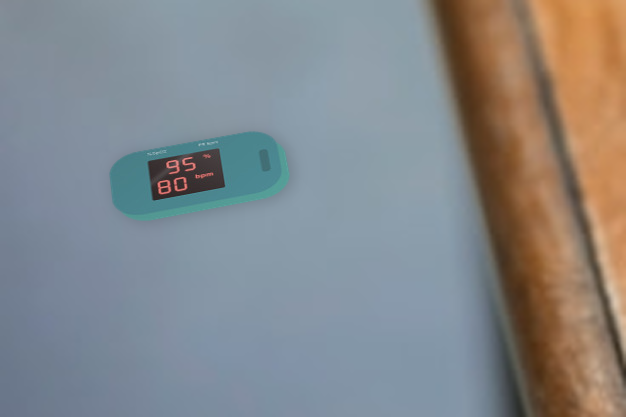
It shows 95
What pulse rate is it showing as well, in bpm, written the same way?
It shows 80
